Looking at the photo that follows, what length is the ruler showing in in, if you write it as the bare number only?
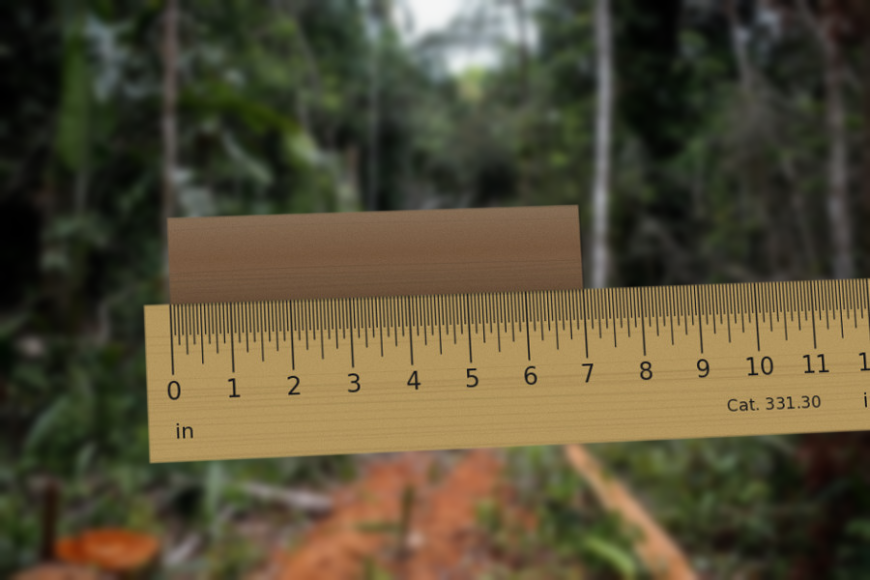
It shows 7
